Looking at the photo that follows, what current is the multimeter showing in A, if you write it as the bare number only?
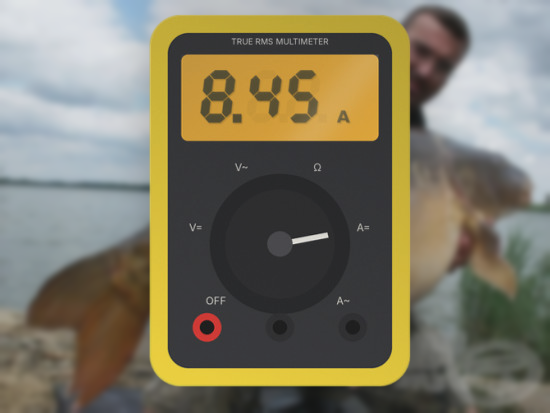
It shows 8.45
